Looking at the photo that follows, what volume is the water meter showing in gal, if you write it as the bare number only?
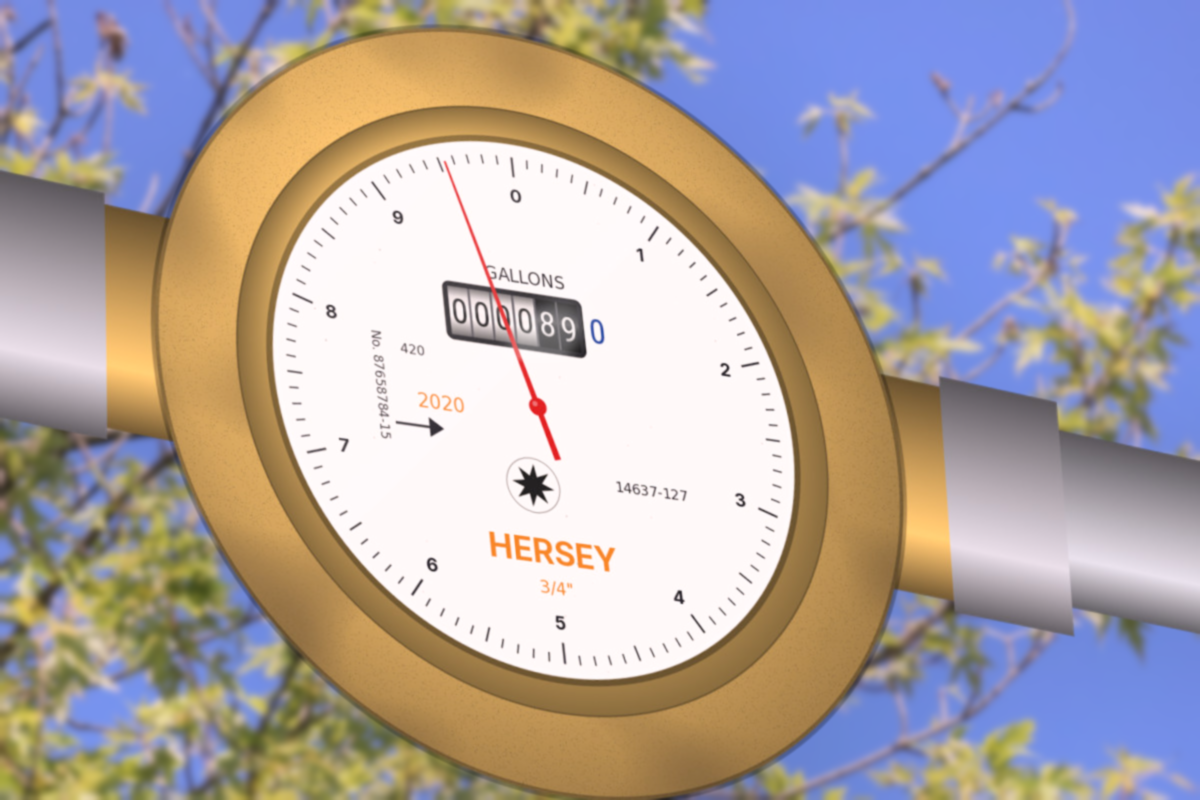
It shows 889.5
